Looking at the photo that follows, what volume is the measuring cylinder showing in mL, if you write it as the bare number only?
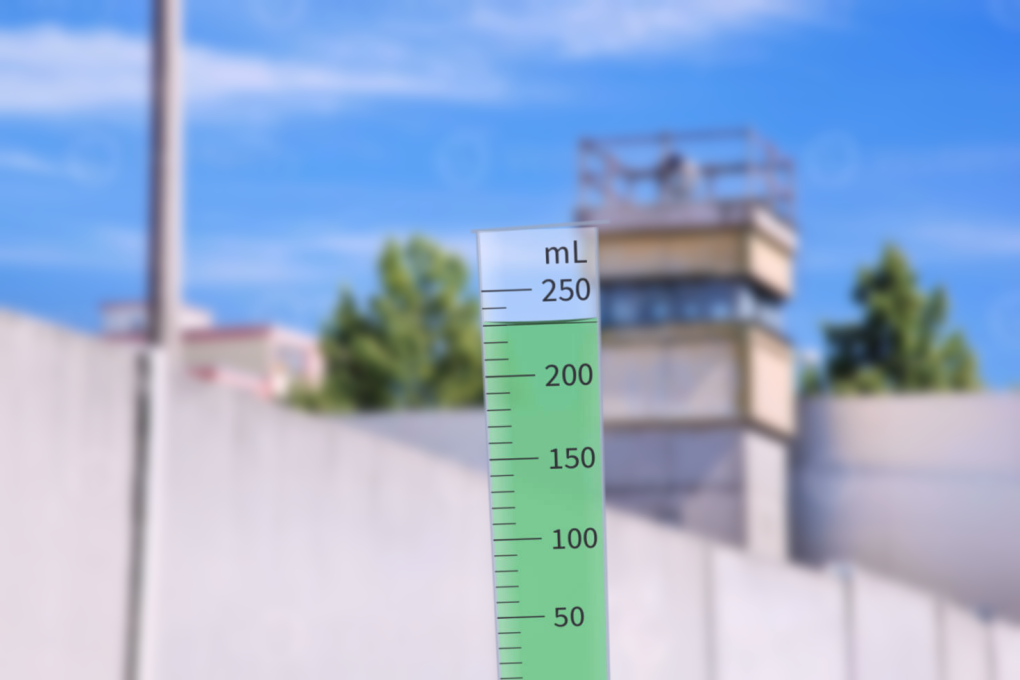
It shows 230
